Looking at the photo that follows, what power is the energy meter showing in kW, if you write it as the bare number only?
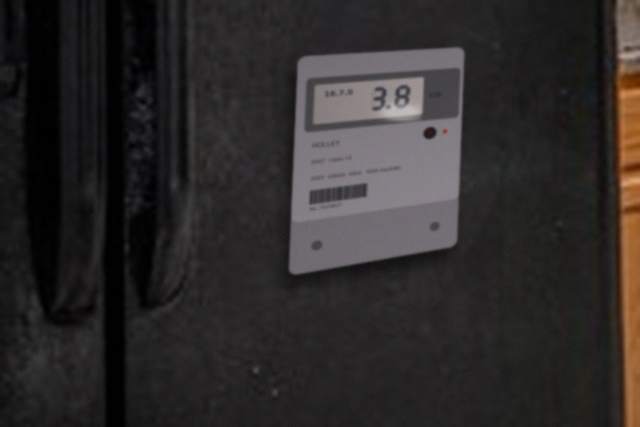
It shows 3.8
